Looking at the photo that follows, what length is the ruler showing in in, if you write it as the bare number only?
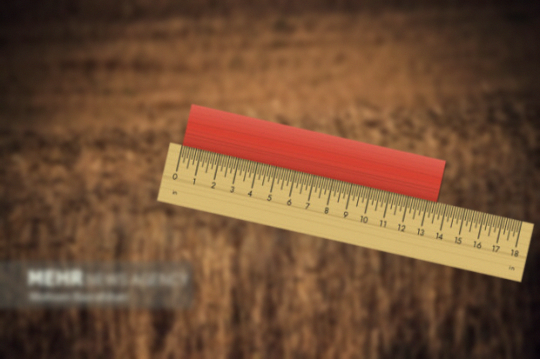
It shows 13.5
